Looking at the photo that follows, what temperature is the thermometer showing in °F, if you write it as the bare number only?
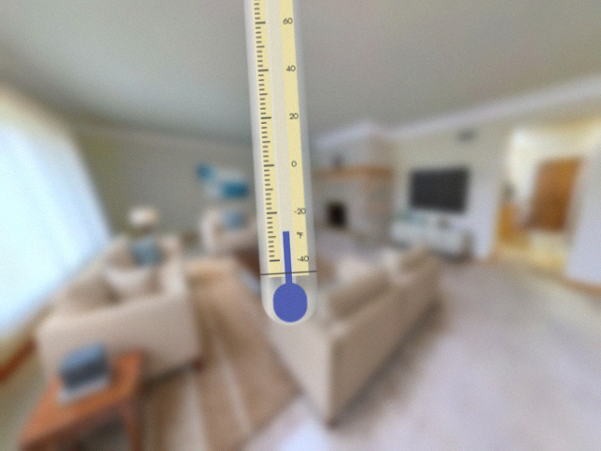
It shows -28
